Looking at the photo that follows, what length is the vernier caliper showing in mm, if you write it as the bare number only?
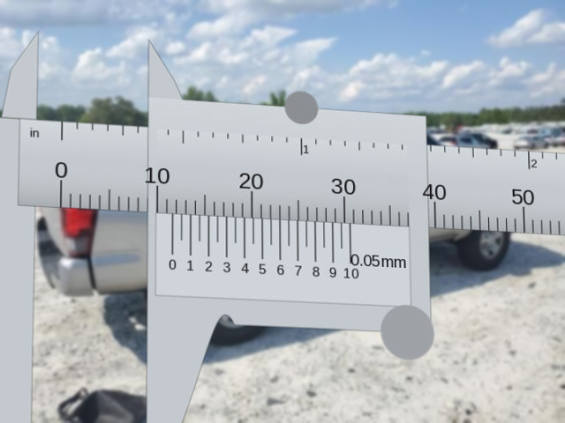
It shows 11.6
